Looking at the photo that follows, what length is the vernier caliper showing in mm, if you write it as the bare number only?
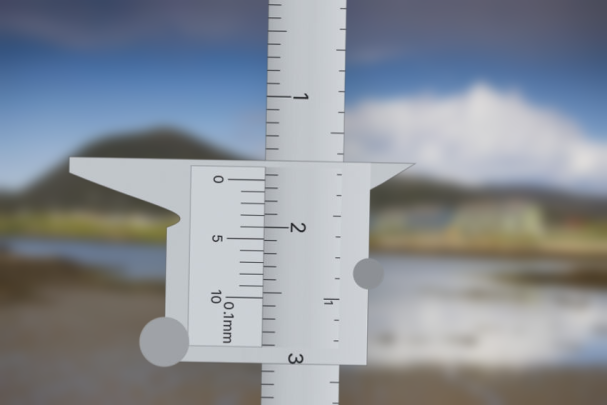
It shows 16.4
